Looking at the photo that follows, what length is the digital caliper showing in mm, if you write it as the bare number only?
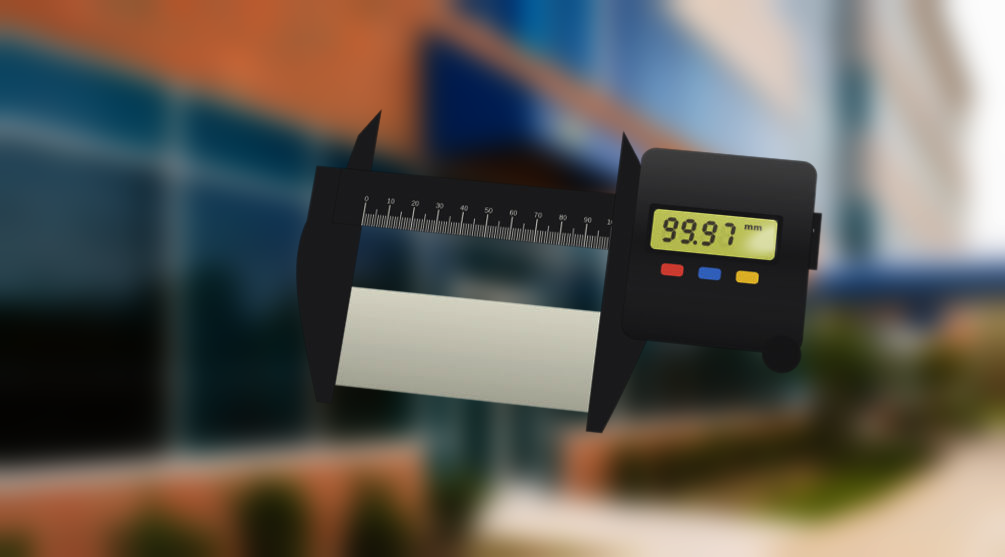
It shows 99.97
